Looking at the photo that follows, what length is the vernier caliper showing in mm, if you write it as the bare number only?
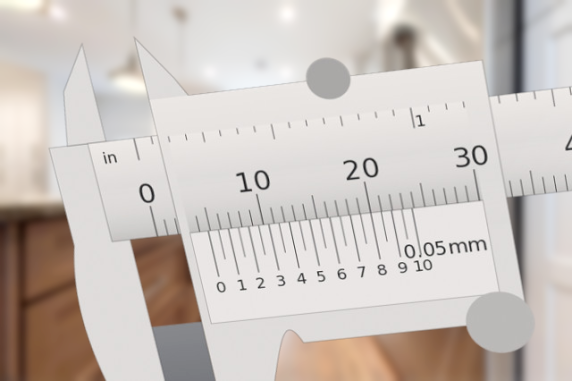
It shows 4.8
